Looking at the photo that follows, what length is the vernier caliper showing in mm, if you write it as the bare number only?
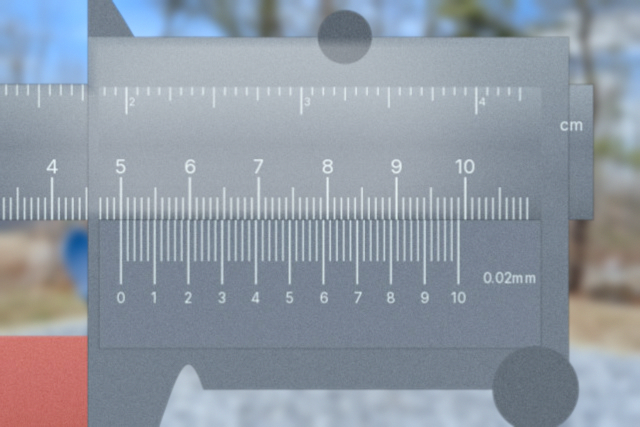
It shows 50.0
